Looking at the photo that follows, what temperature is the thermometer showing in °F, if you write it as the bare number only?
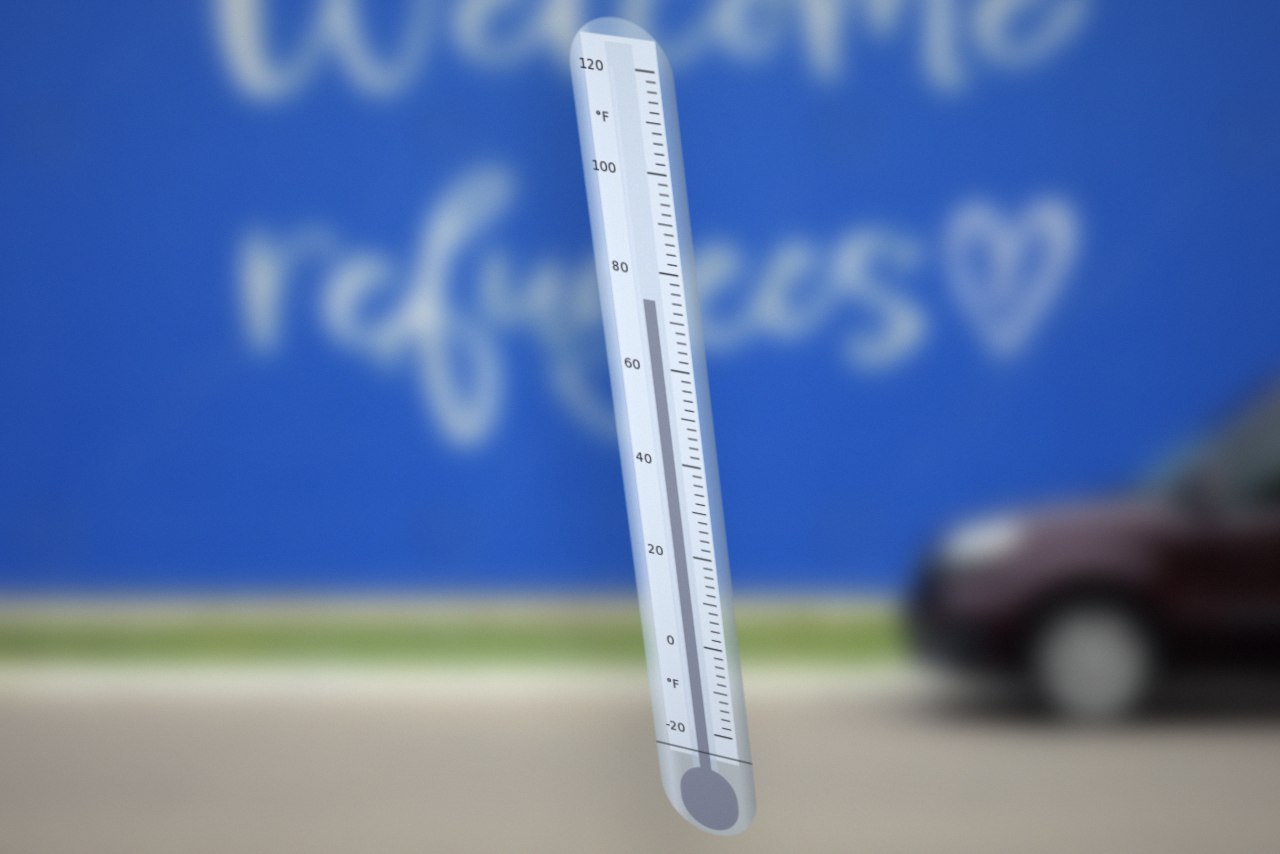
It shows 74
